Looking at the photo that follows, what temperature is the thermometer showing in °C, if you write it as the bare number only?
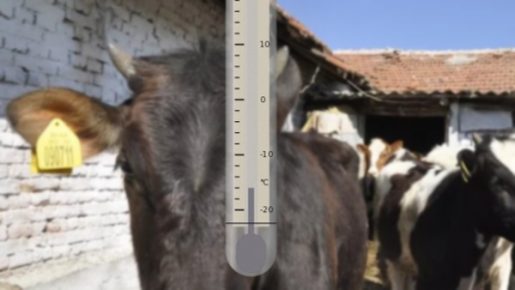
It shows -16
